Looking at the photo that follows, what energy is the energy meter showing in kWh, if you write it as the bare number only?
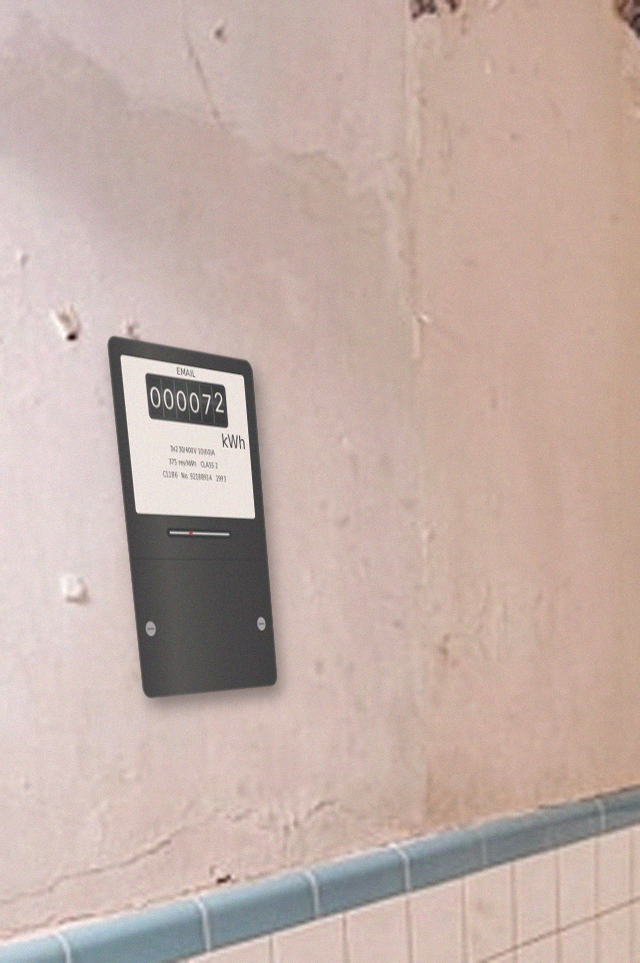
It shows 72
